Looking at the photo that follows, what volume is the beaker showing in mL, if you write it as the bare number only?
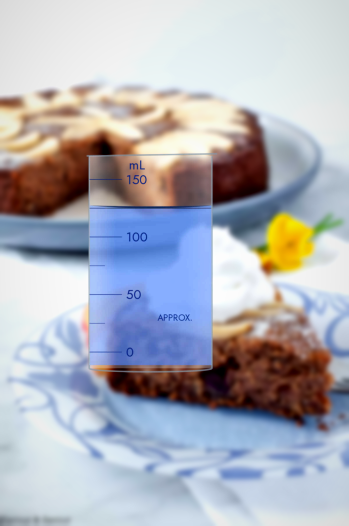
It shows 125
